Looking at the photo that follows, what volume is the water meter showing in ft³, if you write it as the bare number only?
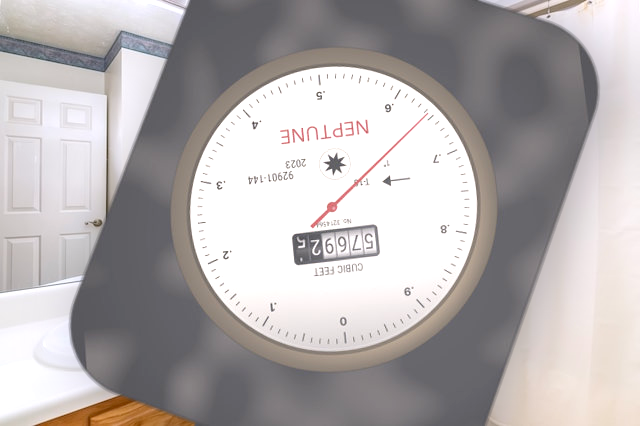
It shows 576924.64
